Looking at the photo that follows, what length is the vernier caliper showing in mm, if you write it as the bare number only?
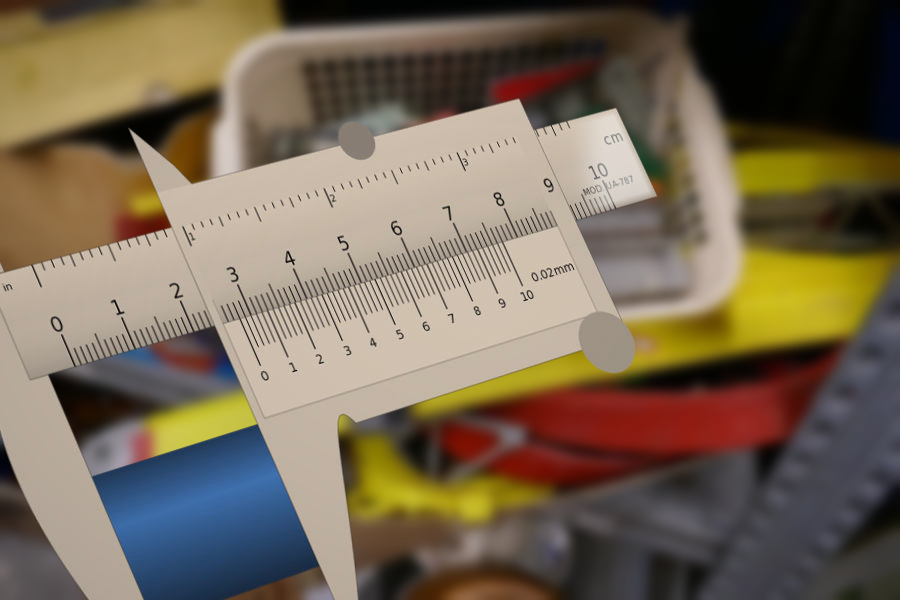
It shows 28.0
